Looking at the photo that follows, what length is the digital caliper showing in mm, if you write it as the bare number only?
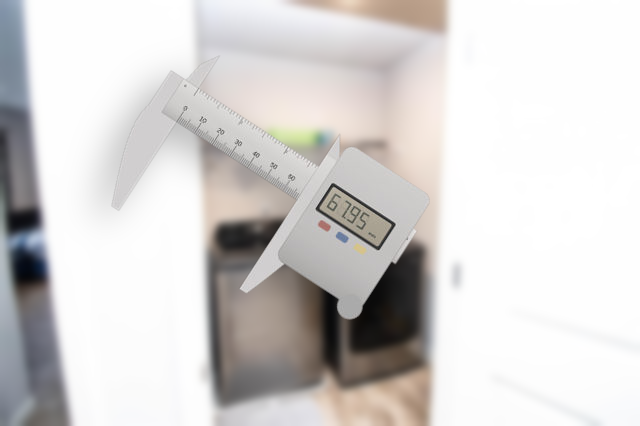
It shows 67.95
